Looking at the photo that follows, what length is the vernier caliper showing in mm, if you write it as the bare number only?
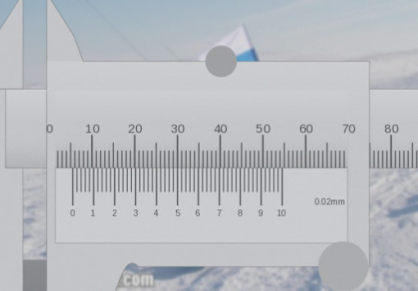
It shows 5.5
